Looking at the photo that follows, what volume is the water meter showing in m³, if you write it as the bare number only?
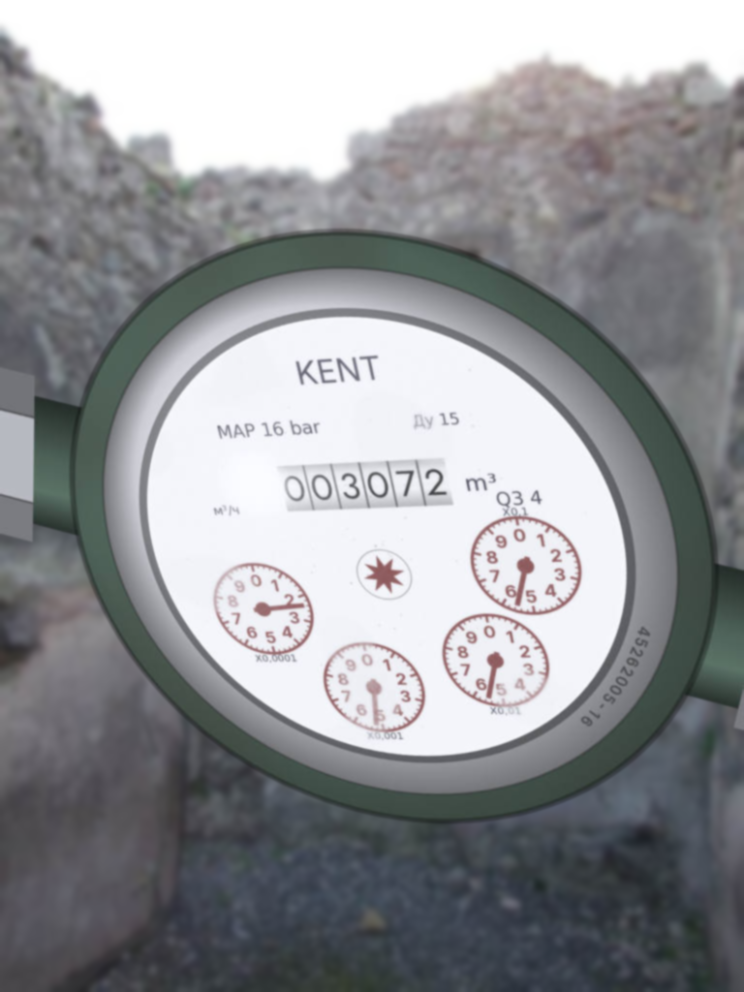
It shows 3072.5552
